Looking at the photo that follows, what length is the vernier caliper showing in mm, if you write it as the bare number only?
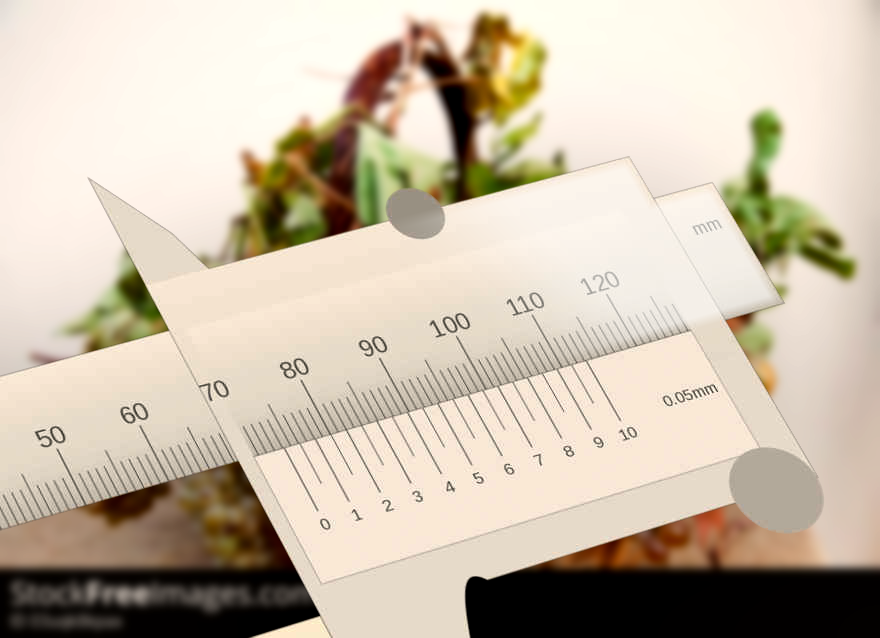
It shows 74.2
